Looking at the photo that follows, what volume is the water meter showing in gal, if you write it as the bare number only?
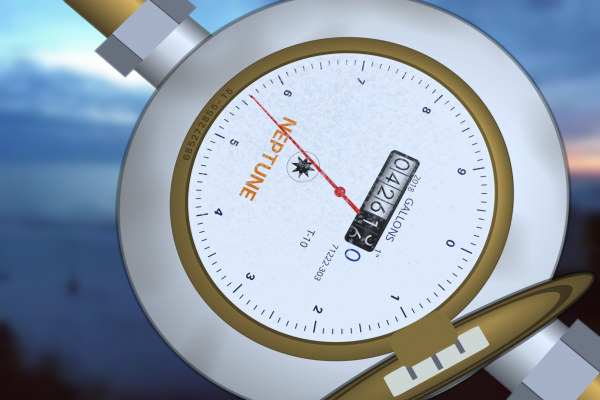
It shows 426155.6
